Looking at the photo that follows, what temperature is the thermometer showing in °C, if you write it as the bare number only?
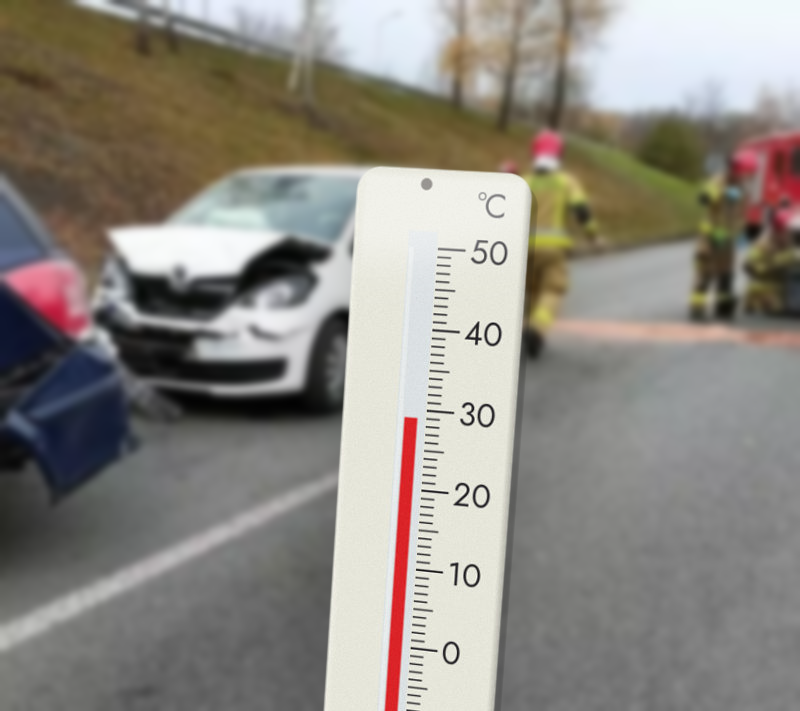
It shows 29
